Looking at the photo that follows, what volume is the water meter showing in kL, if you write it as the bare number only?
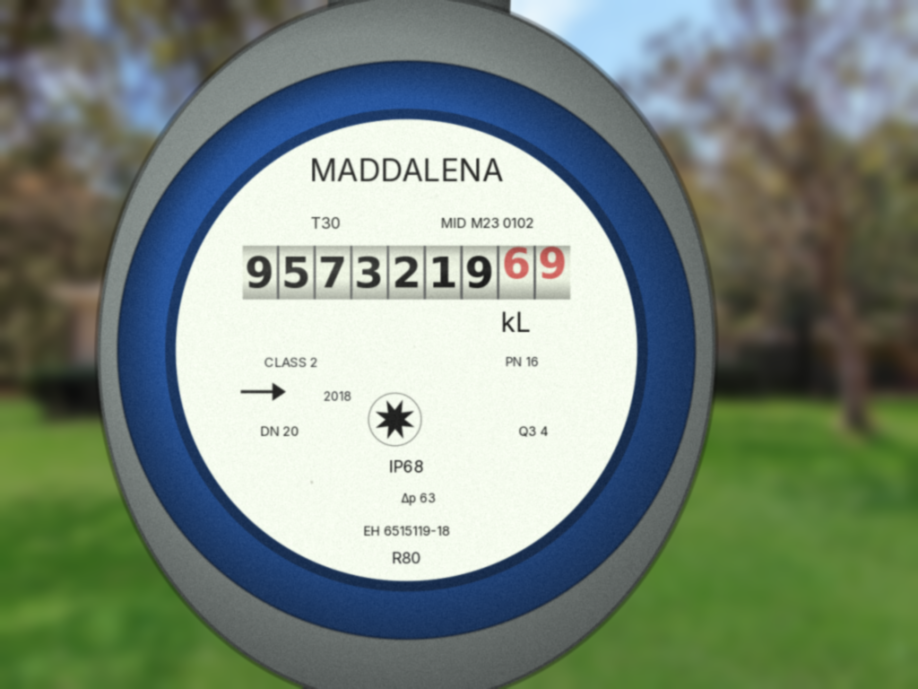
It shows 9573219.69
